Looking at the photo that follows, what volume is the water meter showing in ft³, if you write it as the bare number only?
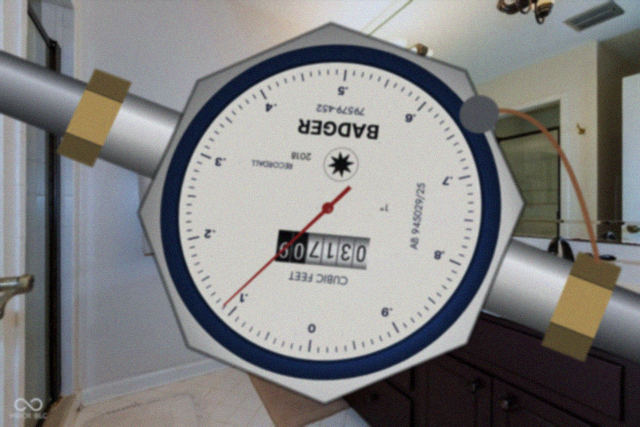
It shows 31709.11
